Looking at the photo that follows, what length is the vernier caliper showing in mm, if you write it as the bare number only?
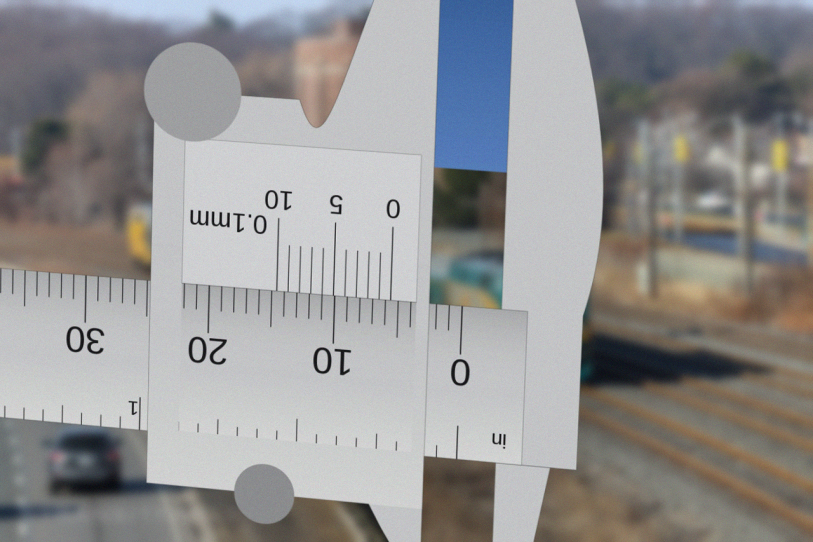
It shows 5.6
